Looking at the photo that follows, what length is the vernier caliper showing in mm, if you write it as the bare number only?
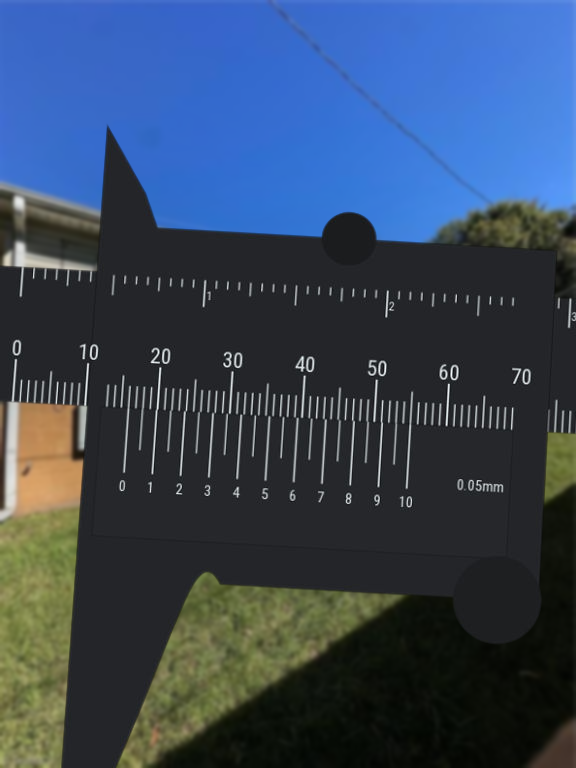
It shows 16.0
